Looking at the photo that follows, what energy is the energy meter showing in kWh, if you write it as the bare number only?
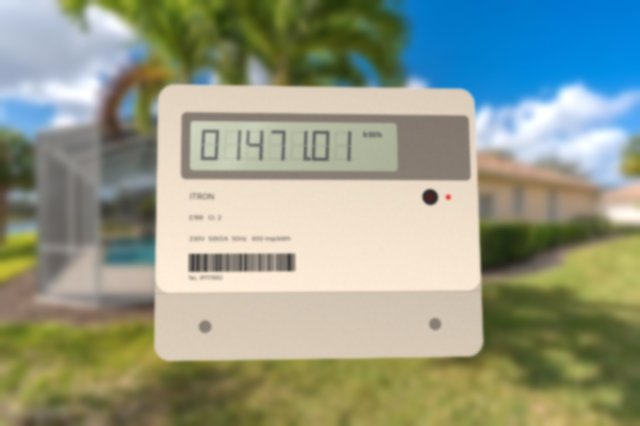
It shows 1471.01
